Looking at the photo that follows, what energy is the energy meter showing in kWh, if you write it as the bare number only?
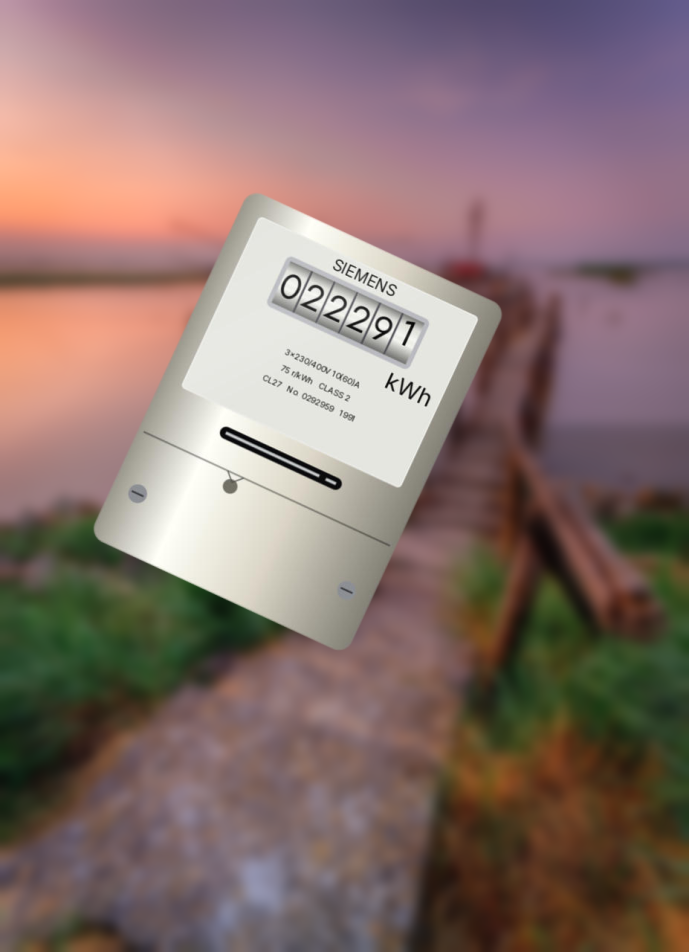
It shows 22291
